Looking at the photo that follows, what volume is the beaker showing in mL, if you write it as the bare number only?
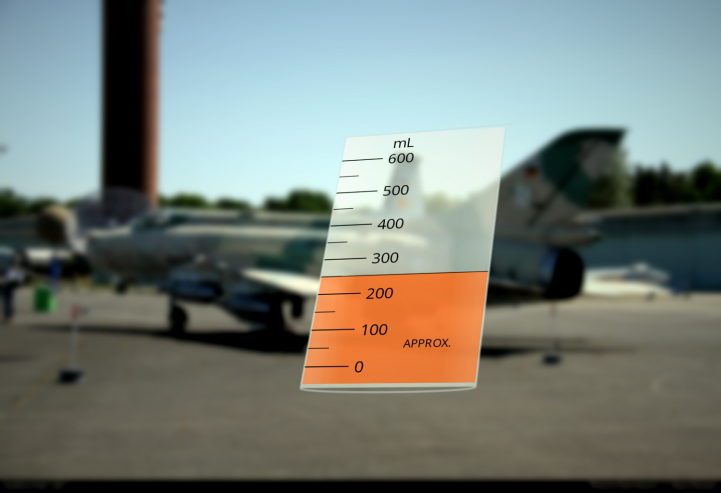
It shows 250
